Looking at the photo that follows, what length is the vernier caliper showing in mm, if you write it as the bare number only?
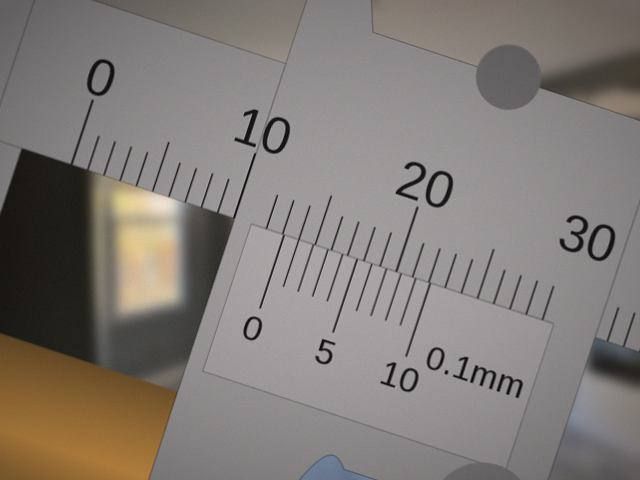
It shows 13.1
